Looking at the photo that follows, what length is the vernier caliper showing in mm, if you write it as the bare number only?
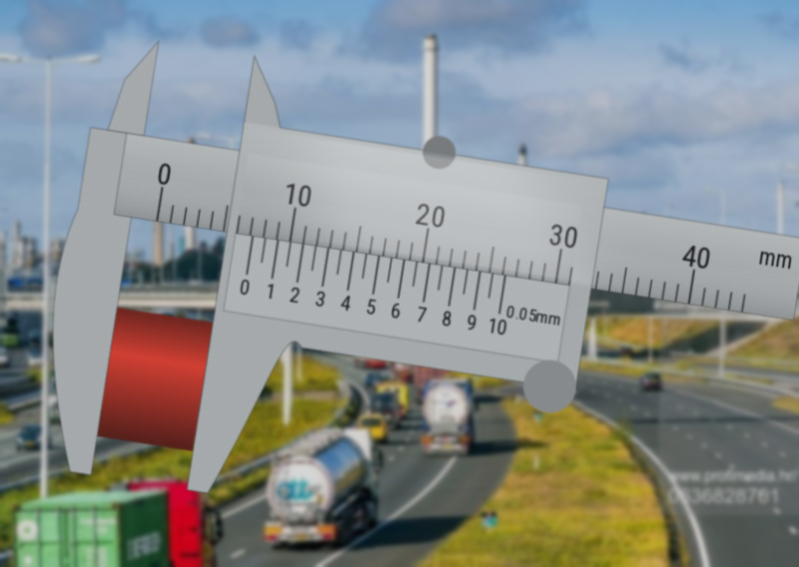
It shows 7.2
